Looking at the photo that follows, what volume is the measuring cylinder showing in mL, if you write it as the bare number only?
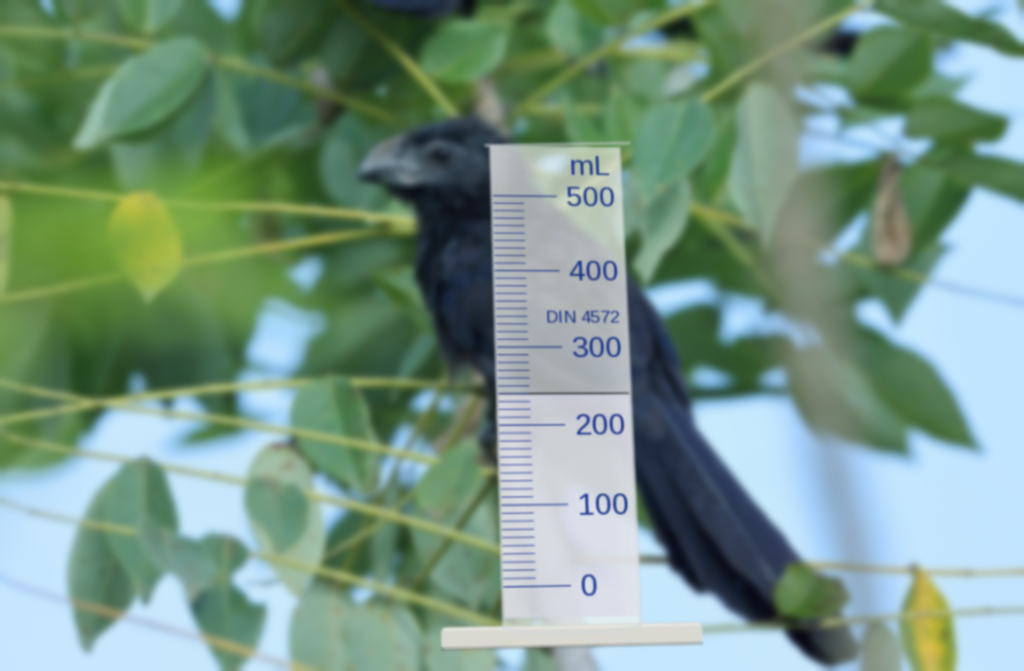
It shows 240
